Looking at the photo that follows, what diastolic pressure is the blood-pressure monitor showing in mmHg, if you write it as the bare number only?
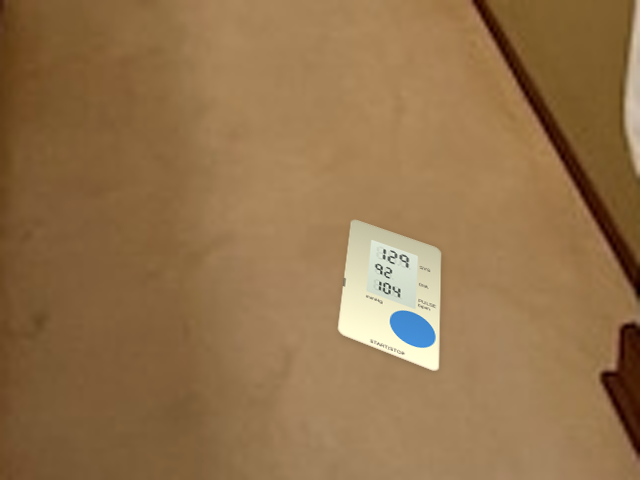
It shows 92
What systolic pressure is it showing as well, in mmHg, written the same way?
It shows 129
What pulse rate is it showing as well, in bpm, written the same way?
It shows 104
